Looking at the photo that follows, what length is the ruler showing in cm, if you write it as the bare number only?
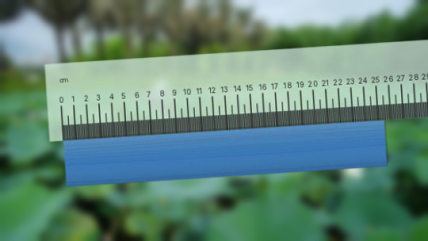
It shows 25.5
